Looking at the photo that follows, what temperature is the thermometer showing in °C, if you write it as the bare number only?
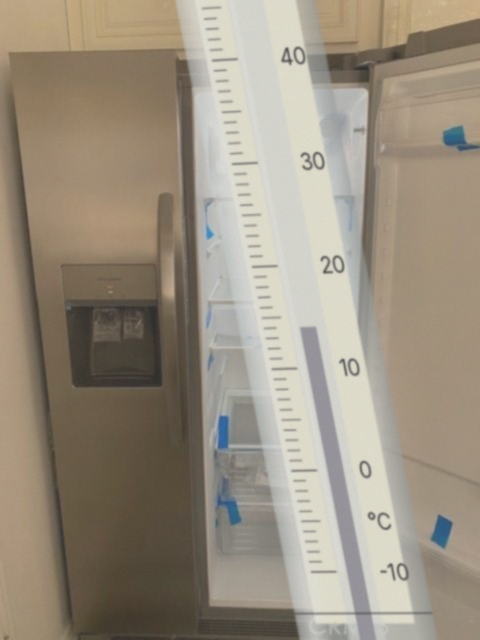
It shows 14
